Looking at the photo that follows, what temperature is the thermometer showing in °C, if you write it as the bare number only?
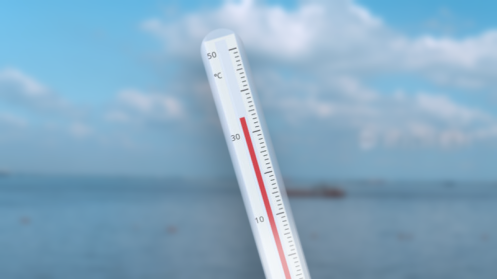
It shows 34
